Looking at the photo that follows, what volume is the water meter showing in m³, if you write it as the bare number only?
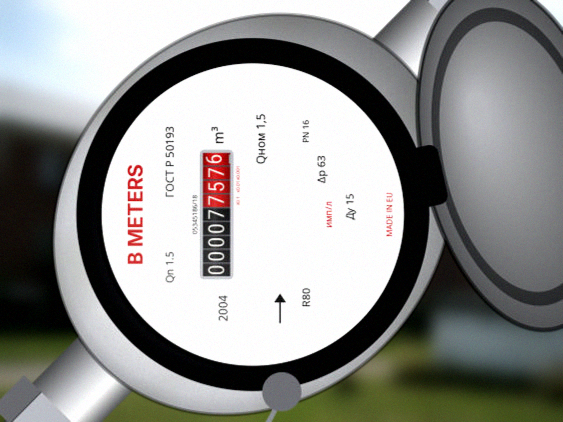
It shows 7.7576
